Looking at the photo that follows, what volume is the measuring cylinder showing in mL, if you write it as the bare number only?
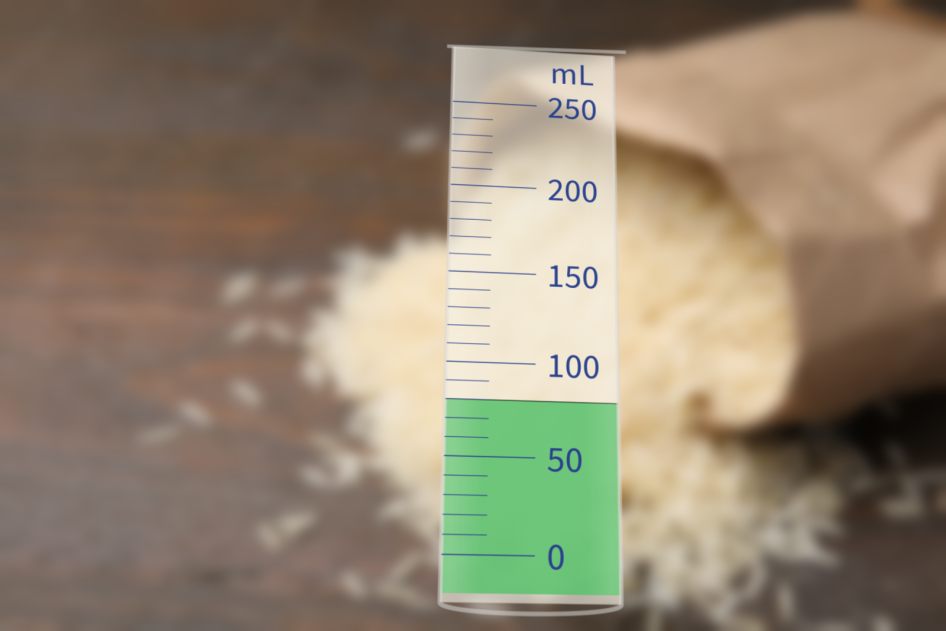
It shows 80
